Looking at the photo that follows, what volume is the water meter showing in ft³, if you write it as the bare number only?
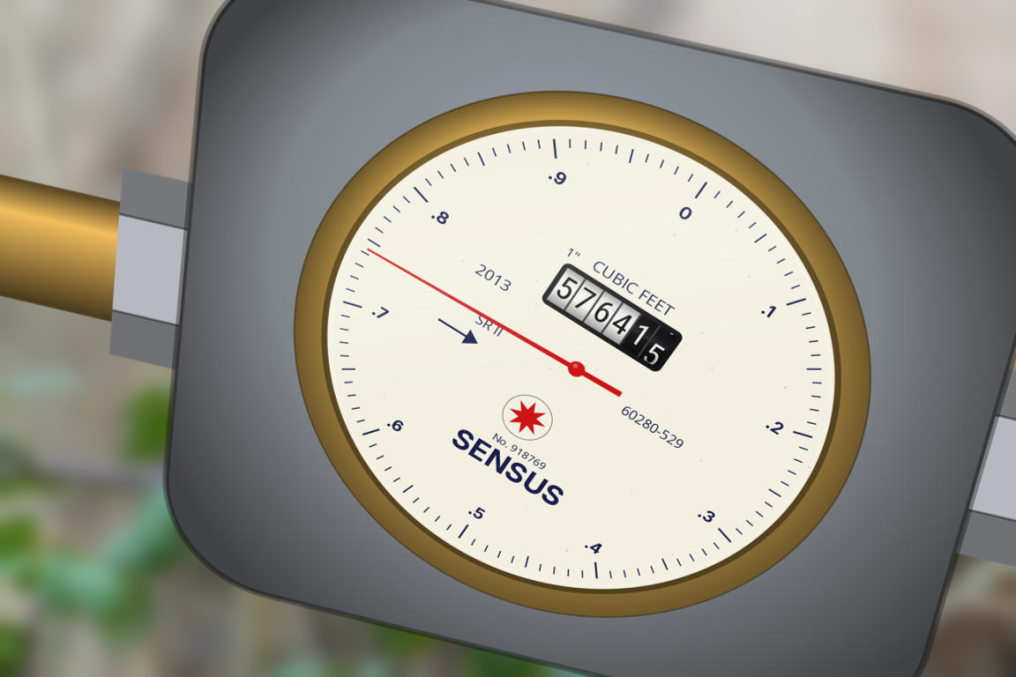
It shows 576414.74
